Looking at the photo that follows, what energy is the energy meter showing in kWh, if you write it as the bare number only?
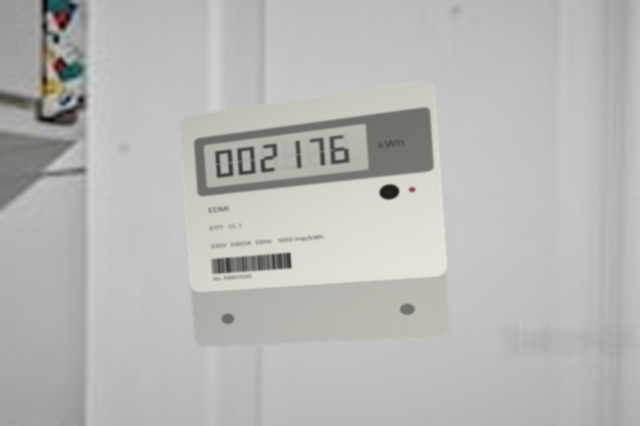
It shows 2176
